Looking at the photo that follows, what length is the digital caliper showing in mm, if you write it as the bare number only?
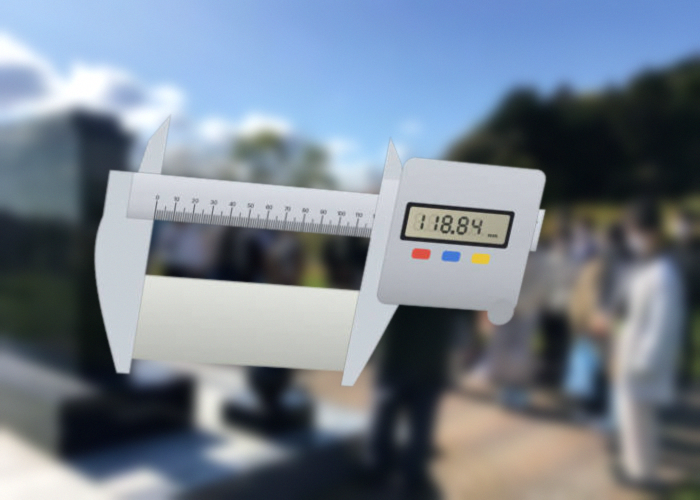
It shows 118.84
